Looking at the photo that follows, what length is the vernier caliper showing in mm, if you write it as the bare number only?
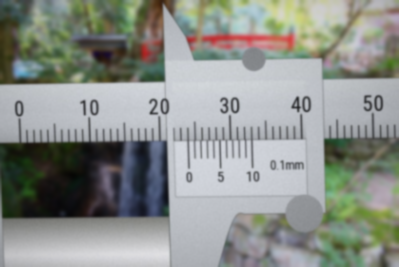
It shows 24.0
